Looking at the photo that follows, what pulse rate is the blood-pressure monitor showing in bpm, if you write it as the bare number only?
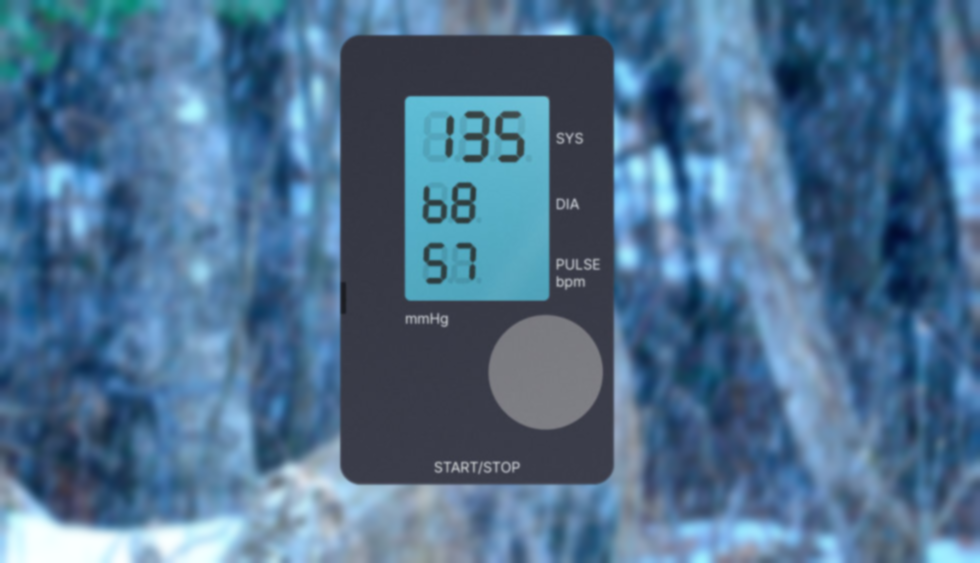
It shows 57
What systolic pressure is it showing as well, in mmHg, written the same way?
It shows 135
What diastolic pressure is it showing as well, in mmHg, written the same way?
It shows 68
